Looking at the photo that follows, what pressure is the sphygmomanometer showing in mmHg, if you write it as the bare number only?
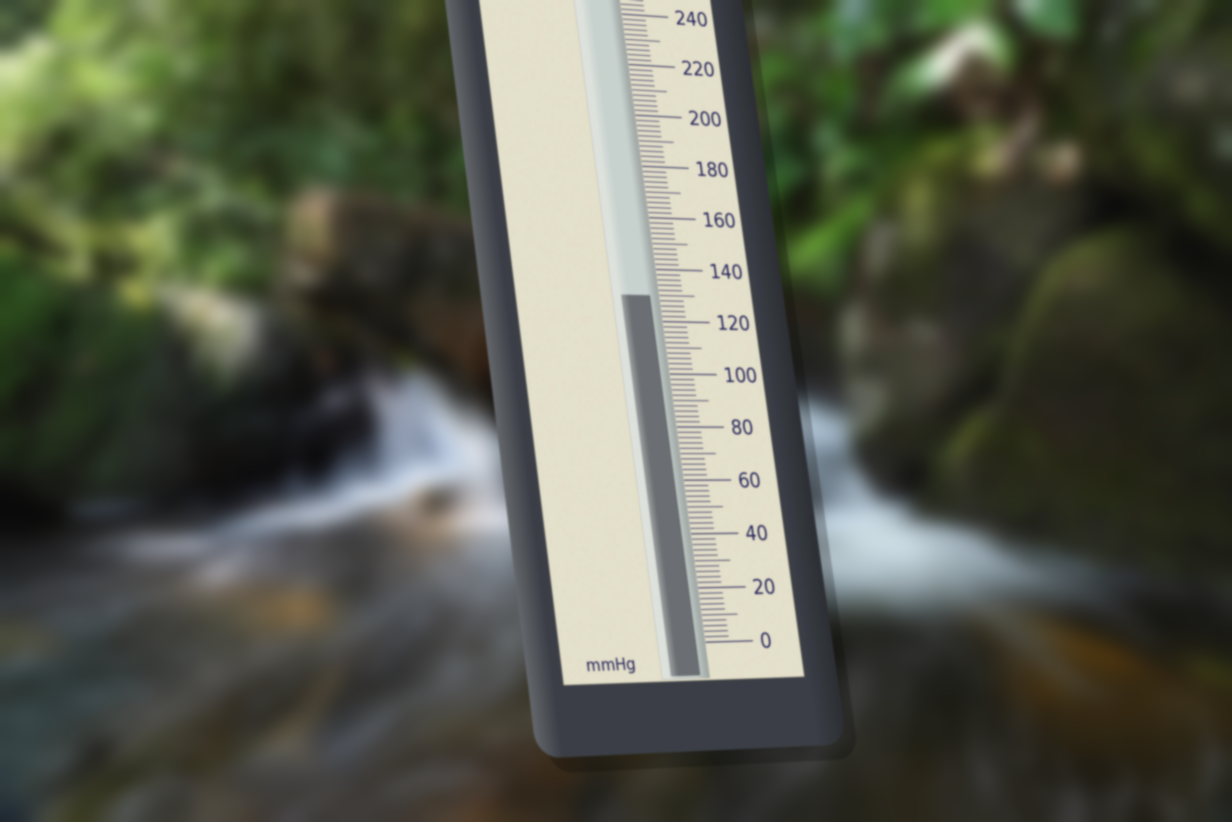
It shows 130
